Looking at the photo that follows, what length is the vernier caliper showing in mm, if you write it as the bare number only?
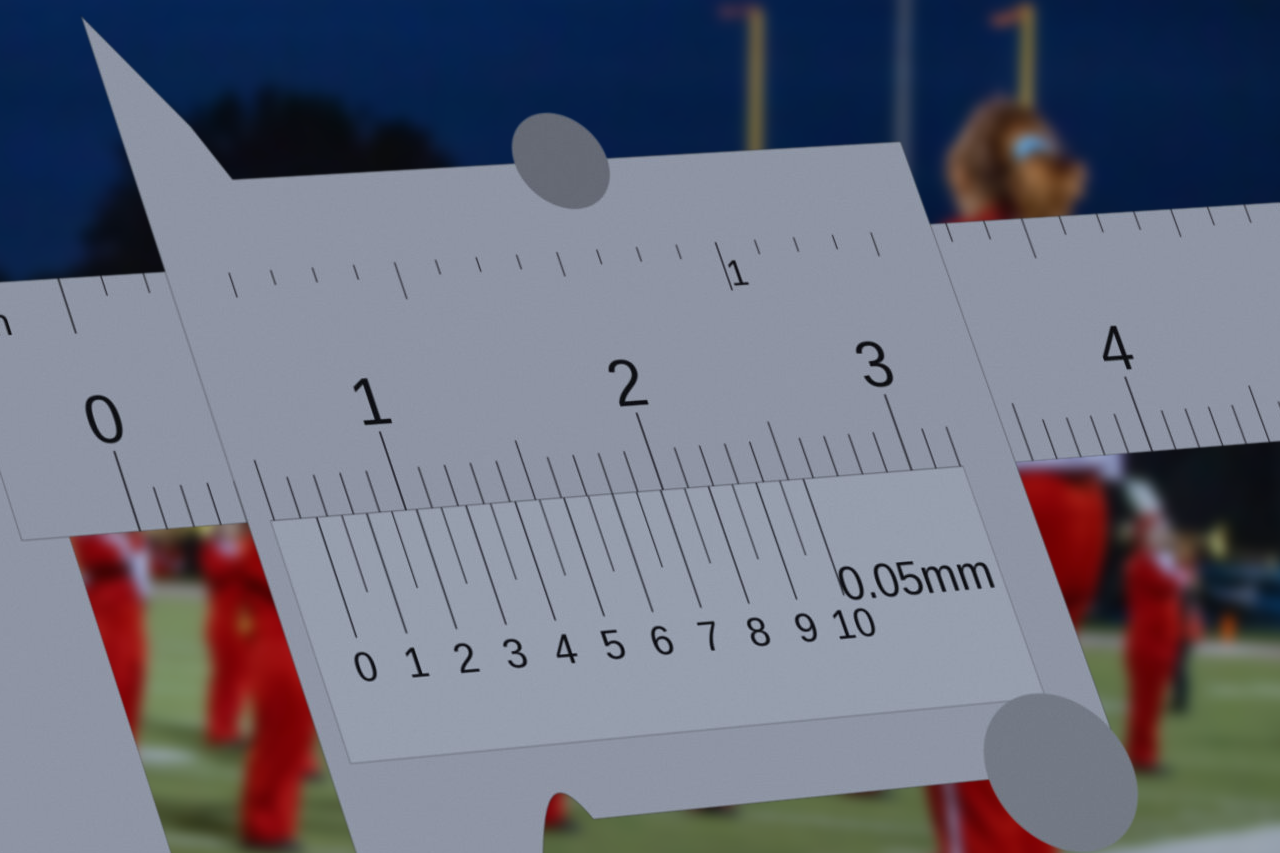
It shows 6.6
